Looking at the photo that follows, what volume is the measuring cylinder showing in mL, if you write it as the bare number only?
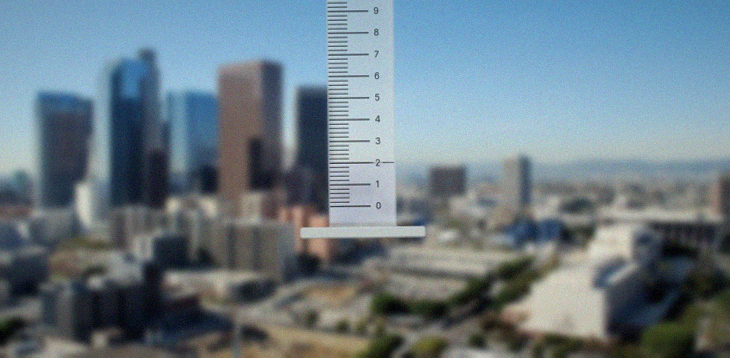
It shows 2
